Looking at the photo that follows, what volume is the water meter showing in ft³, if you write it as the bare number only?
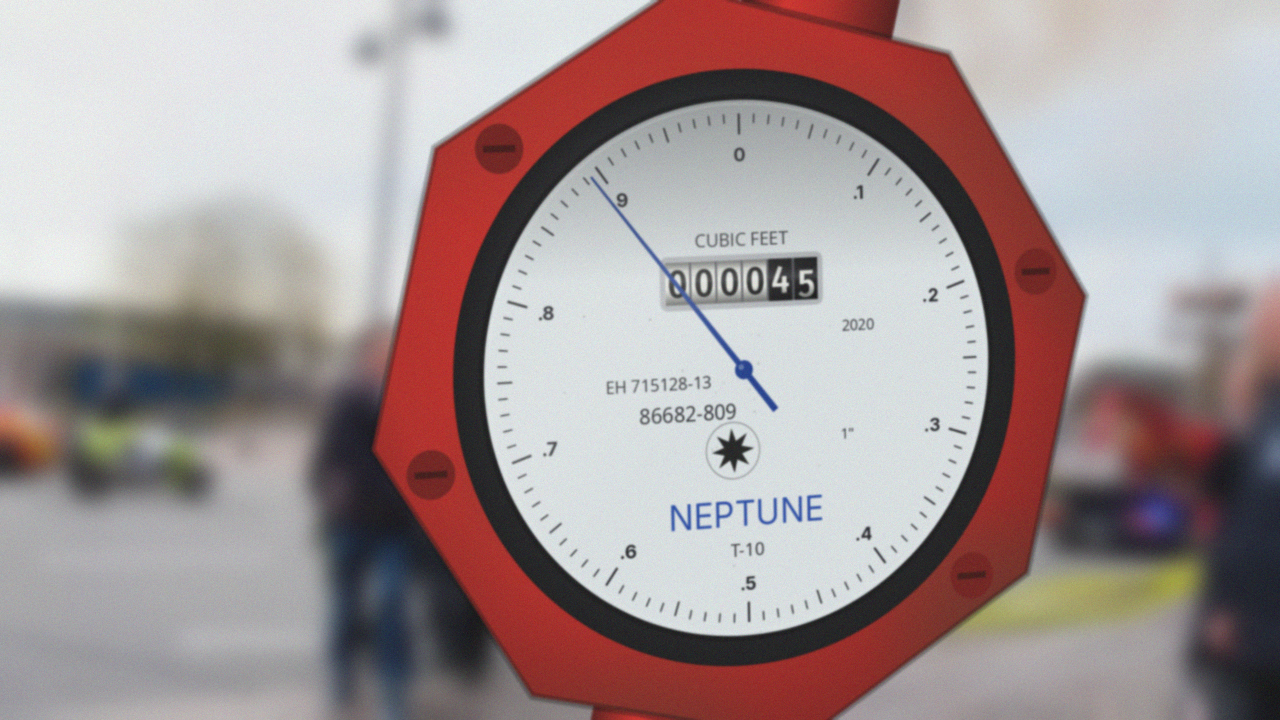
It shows 44.89
